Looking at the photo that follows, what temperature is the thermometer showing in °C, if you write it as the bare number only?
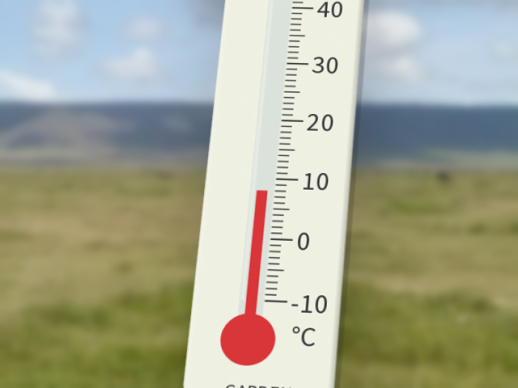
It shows 8
